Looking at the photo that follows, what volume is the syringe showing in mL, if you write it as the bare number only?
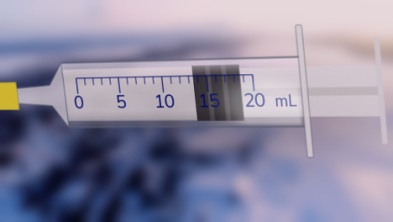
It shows 13.5
